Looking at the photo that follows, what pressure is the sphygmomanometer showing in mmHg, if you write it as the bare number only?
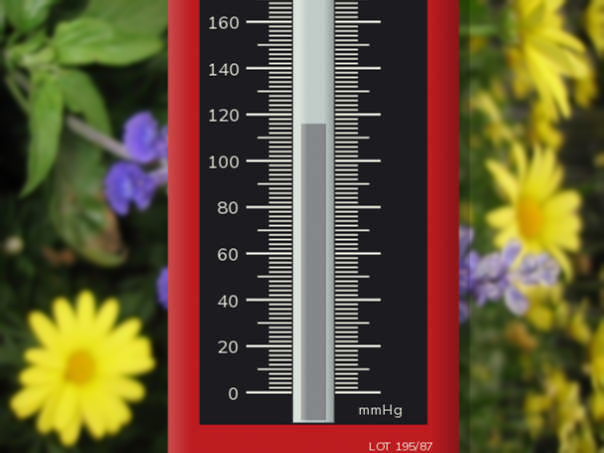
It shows 116
